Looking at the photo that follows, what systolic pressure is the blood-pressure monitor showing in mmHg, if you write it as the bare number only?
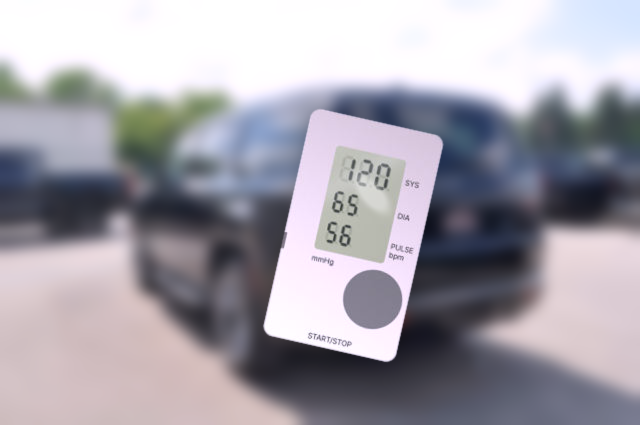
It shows 120
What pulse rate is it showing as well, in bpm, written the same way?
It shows 56
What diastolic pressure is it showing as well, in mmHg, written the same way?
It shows 65
